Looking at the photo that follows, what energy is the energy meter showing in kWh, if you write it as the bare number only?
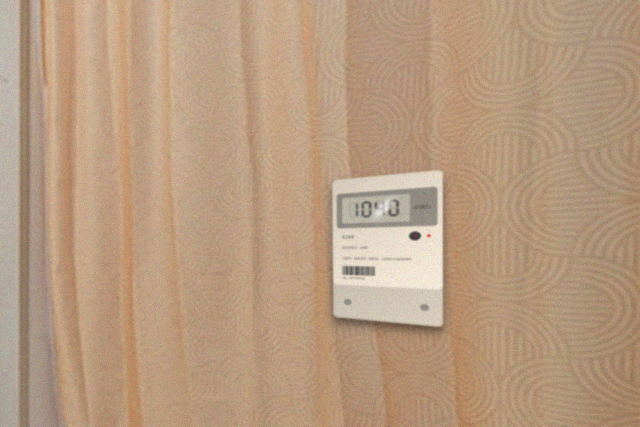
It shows 1040
